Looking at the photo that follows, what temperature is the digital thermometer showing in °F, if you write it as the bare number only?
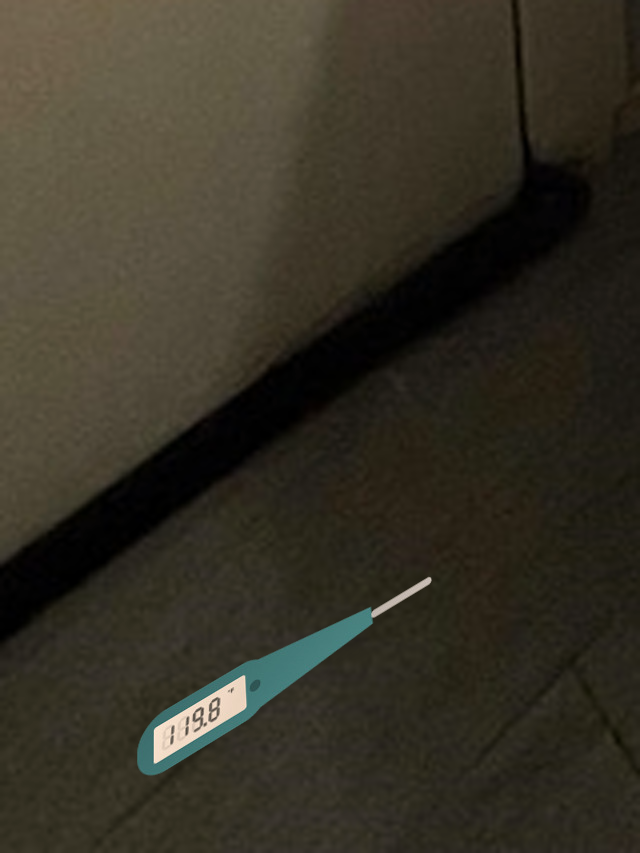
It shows 119.8
